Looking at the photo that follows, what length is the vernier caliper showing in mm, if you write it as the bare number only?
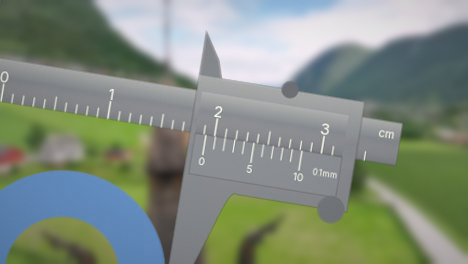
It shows 19.2
